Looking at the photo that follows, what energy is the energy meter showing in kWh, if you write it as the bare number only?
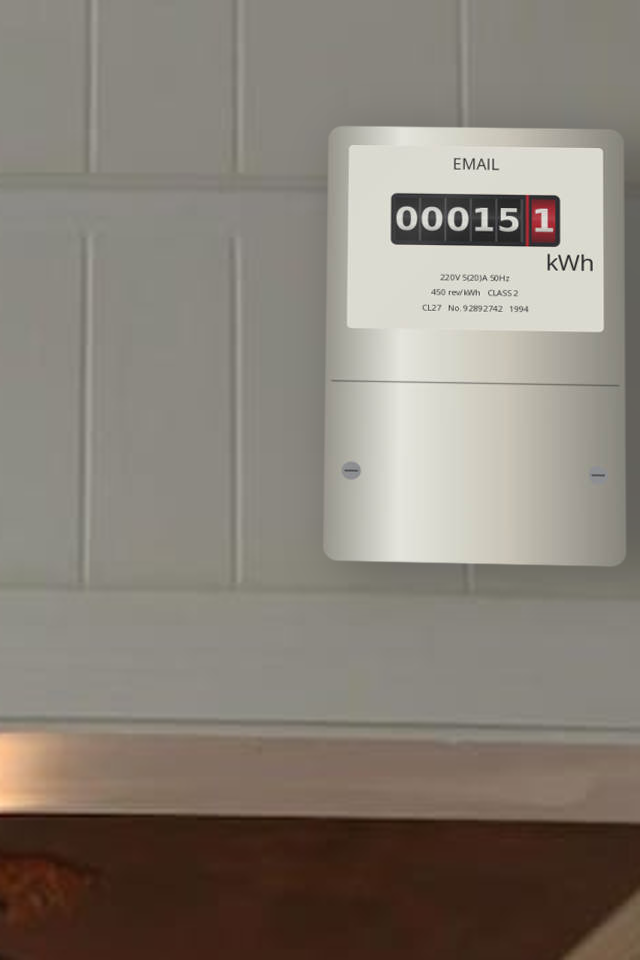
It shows 15.1
